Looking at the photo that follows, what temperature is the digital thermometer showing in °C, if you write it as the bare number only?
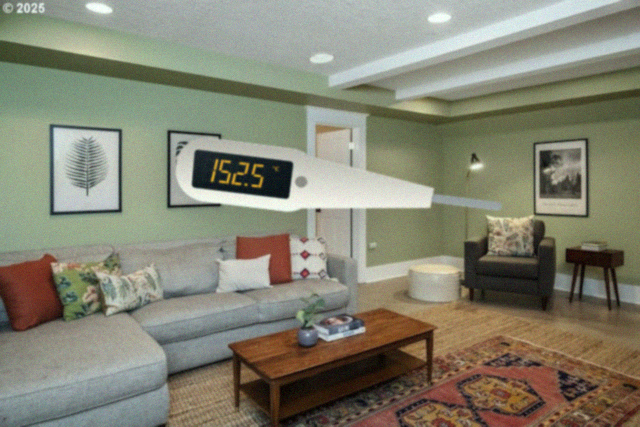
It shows 152.5
